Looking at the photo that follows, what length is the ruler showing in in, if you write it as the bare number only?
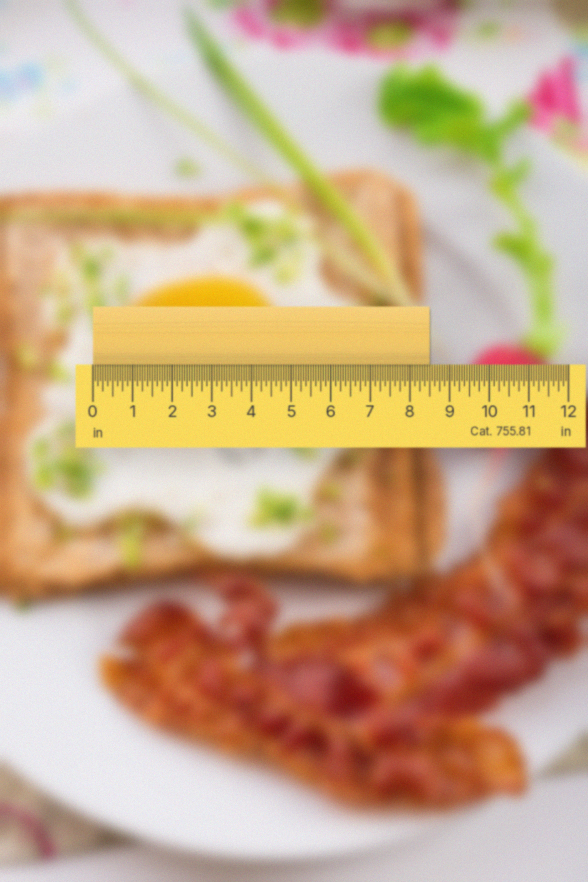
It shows 8.5
